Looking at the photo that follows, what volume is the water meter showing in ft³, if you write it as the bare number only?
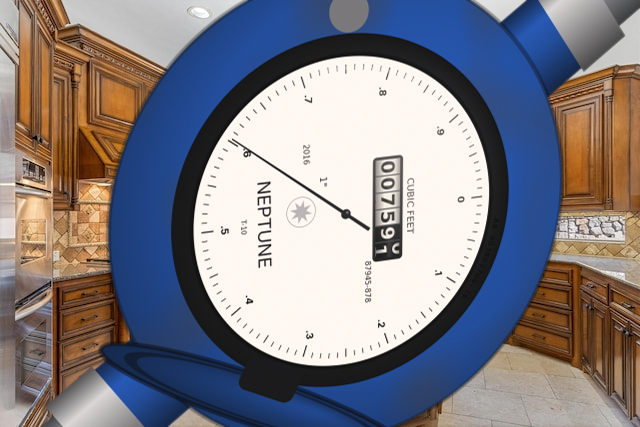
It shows 7590.60
